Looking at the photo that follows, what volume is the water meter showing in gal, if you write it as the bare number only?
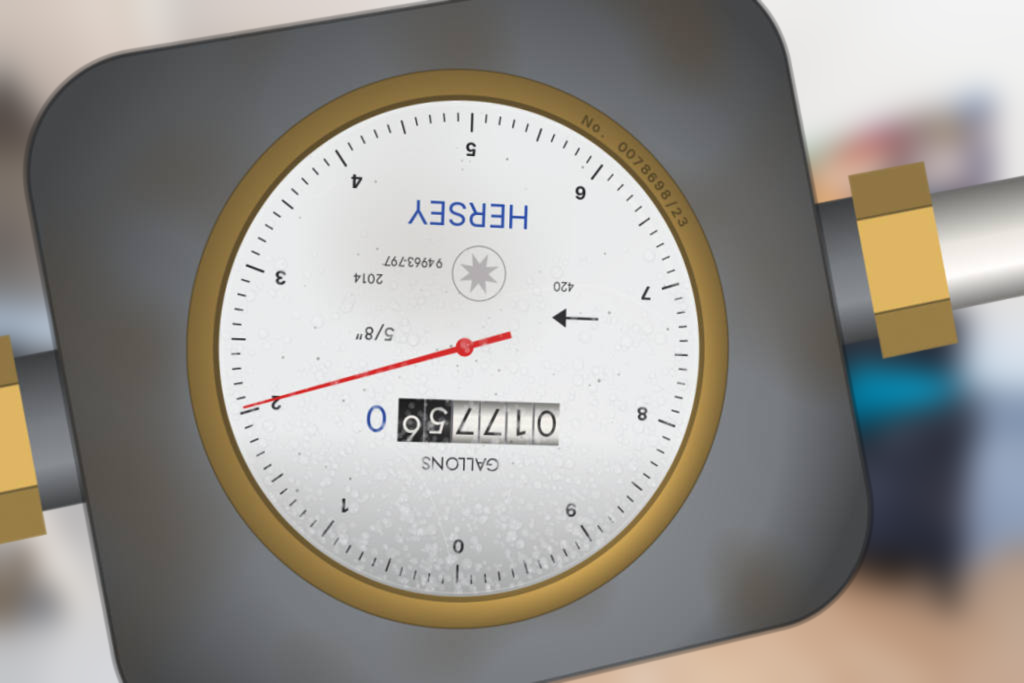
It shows 177562.0
